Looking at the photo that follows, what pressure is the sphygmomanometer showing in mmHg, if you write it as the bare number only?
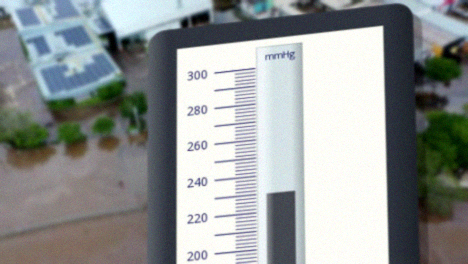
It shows 230
